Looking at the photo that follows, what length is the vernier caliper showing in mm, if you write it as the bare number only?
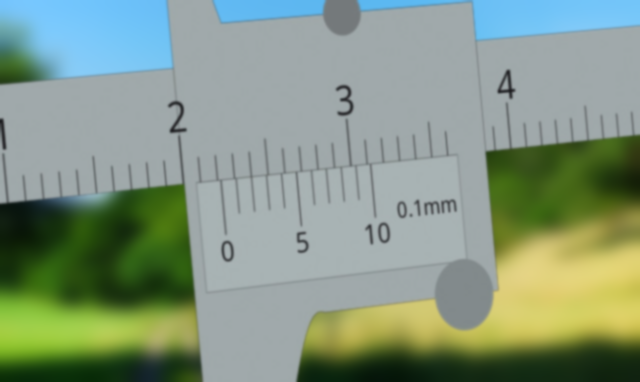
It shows 22.2
